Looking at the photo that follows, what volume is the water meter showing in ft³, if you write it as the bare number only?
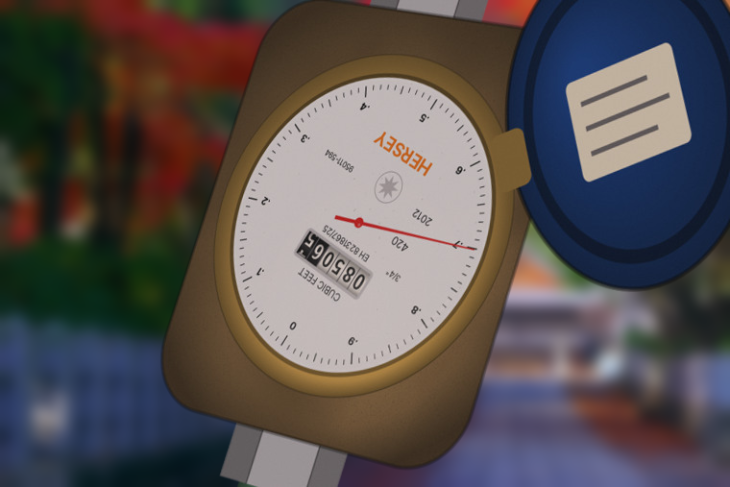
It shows 85064.70
